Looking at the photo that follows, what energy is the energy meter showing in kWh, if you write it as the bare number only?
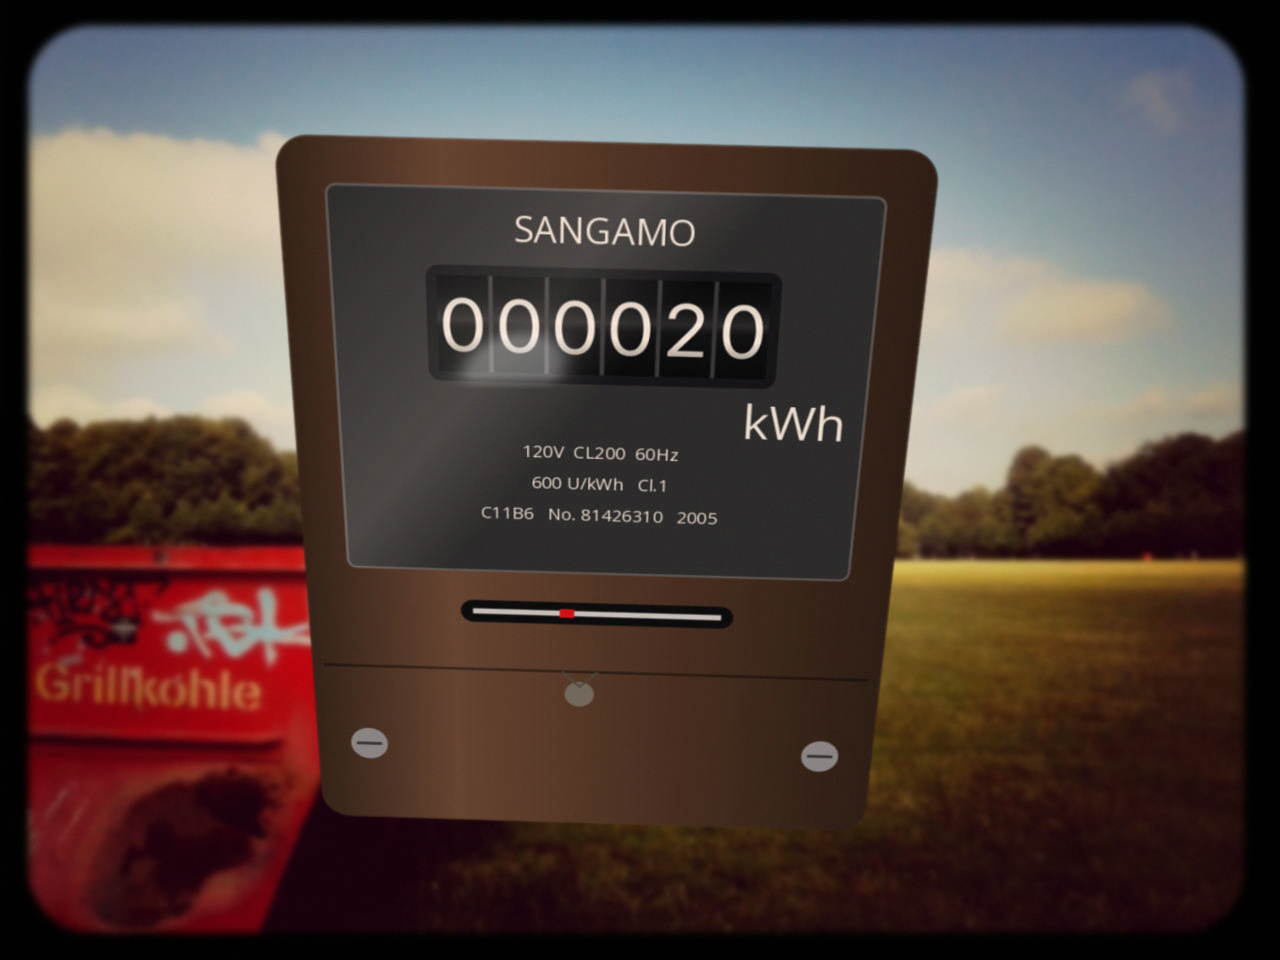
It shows 20
